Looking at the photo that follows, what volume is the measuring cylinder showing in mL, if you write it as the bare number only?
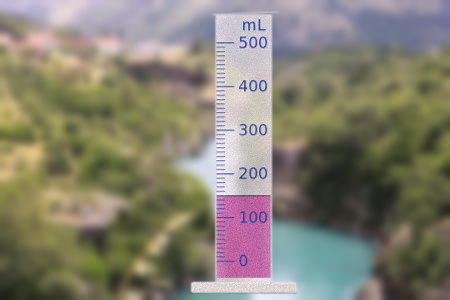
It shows 150
